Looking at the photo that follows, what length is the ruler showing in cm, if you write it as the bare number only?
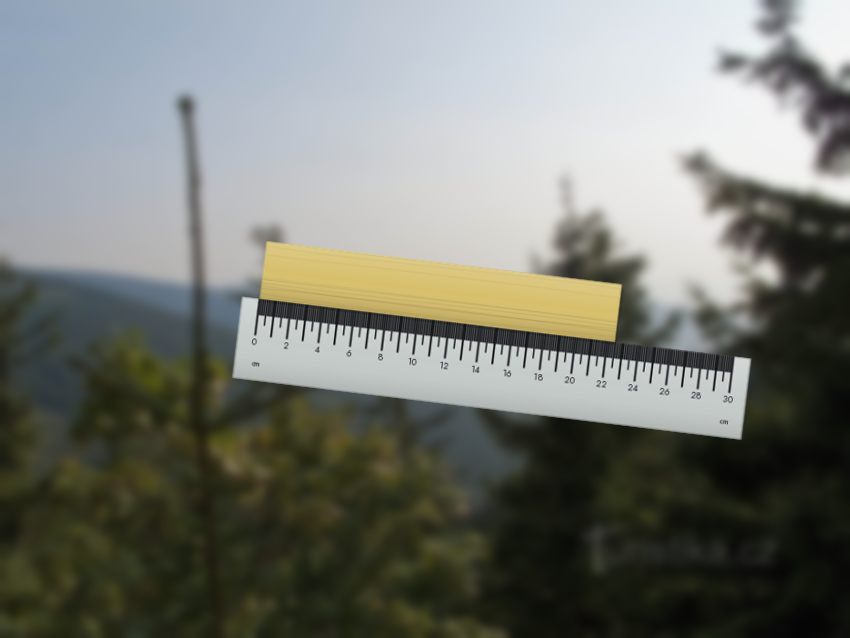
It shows 22.5
